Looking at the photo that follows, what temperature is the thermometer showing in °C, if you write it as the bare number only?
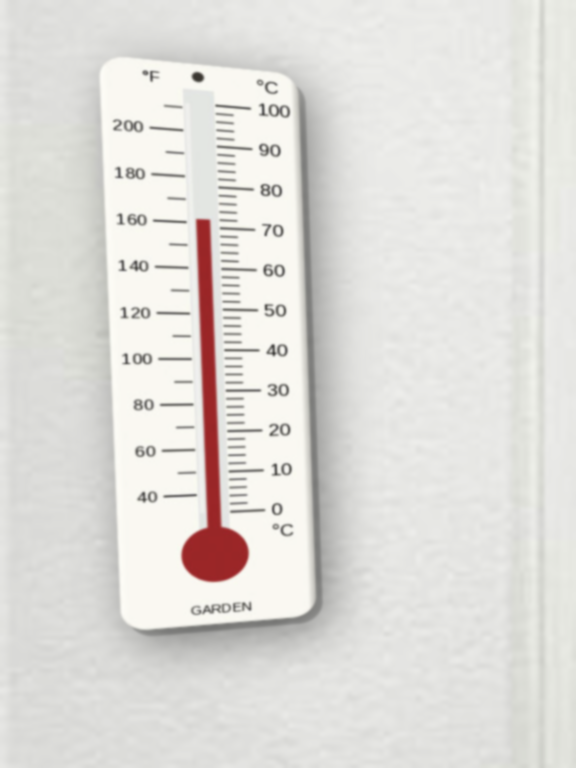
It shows 72
